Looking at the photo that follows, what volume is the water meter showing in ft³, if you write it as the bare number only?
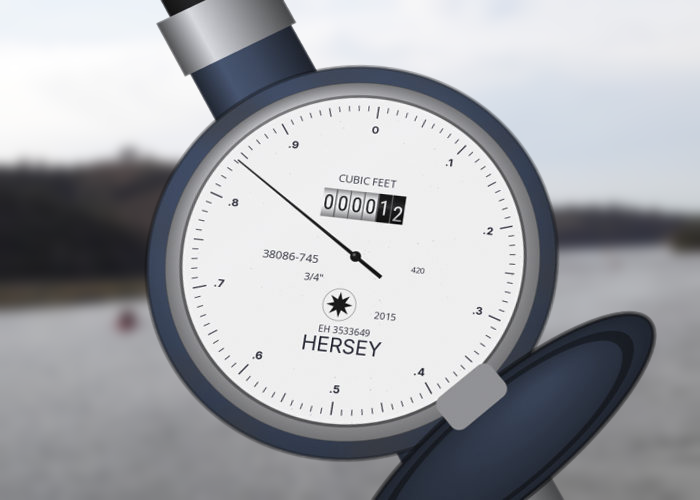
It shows 11.84
